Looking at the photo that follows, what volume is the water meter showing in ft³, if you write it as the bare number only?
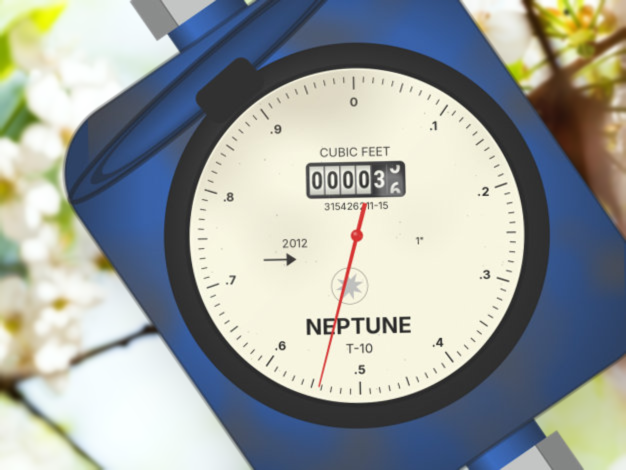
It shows 35.54
